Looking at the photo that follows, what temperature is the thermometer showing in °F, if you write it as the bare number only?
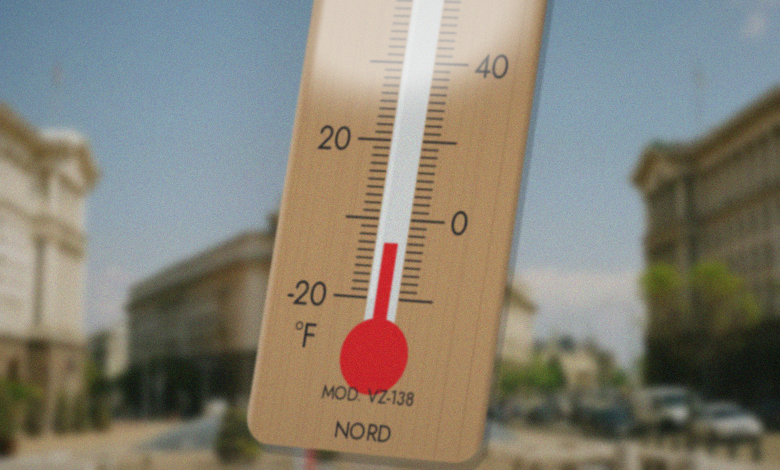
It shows -6
